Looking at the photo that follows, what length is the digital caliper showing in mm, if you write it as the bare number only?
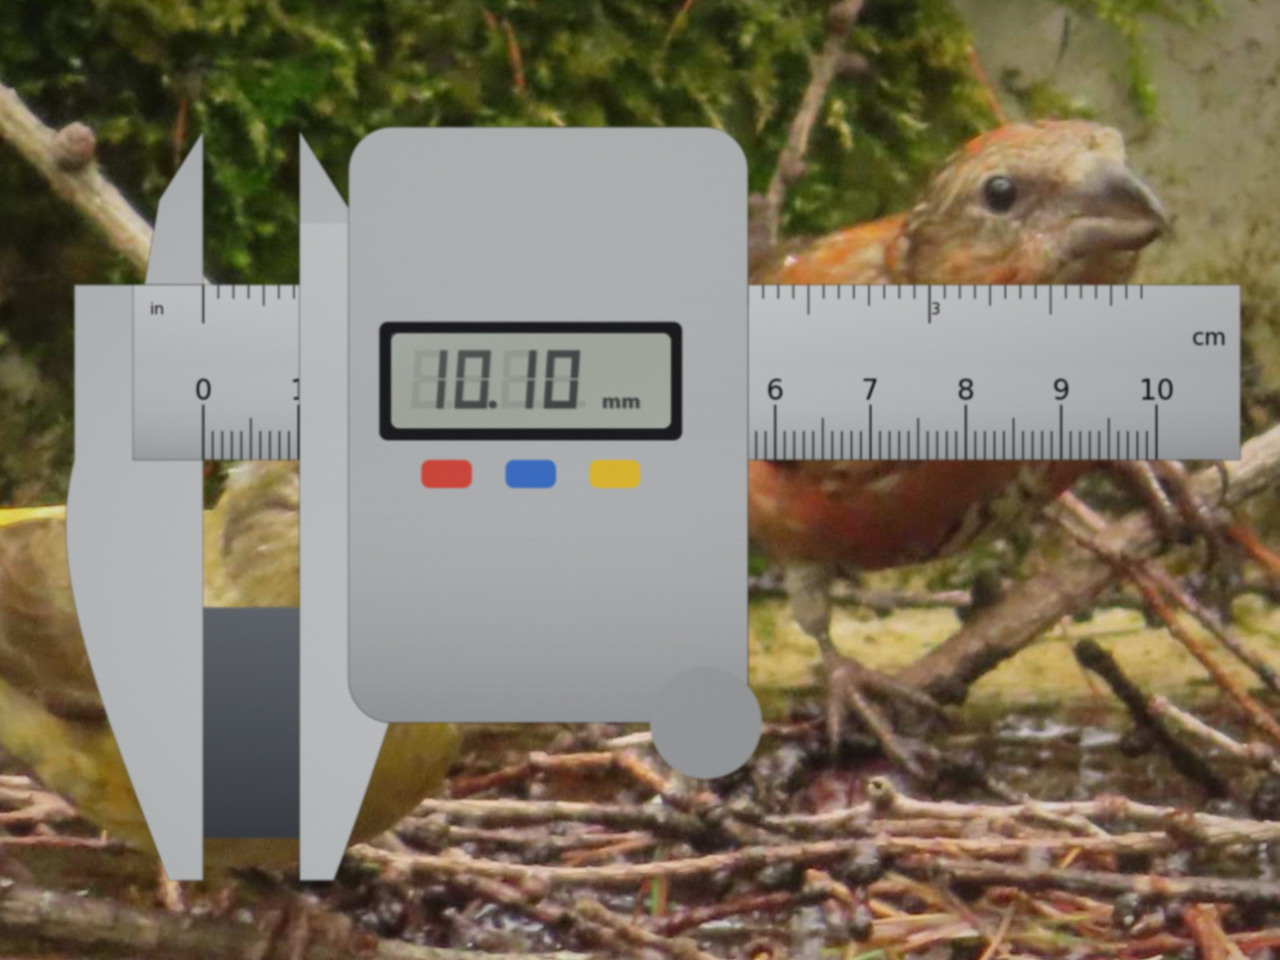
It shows 10.10
